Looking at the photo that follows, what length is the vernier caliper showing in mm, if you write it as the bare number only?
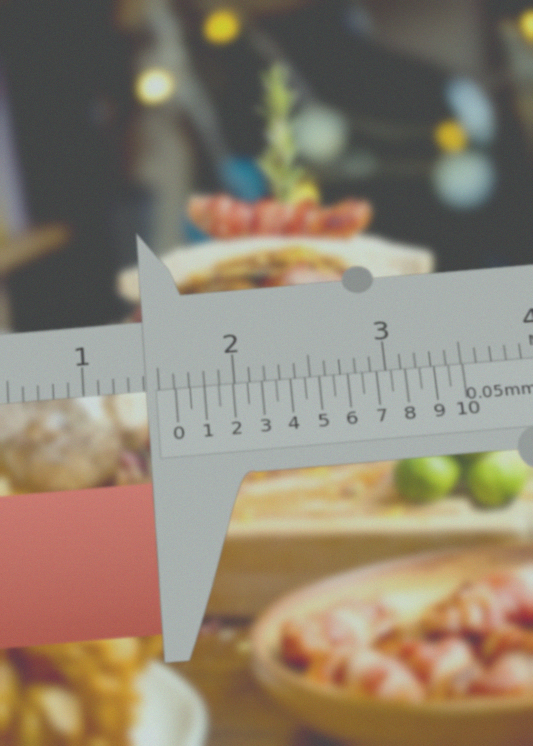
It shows 16.1
